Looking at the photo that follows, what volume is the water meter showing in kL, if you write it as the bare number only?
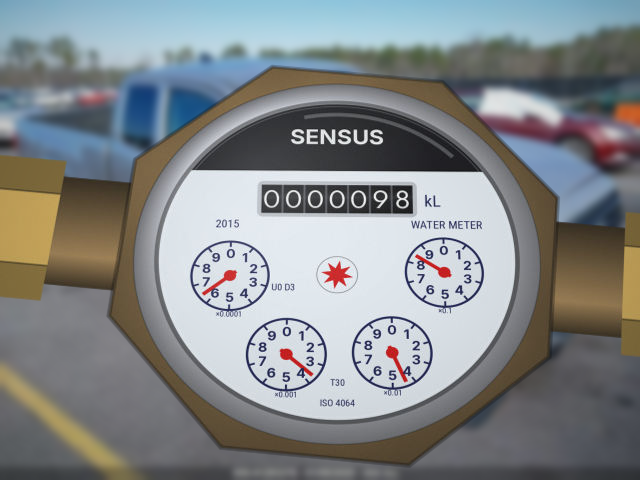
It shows 98.8436
